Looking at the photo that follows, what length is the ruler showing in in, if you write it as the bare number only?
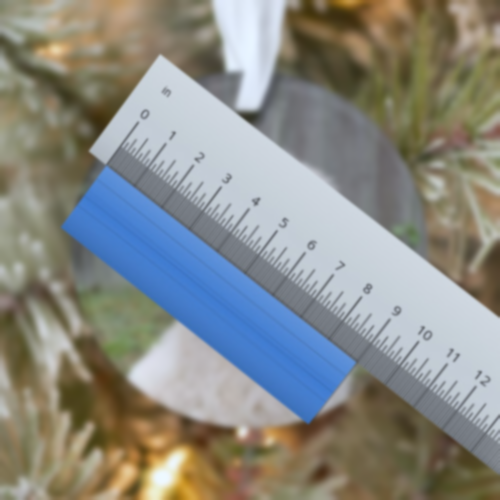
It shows 9
